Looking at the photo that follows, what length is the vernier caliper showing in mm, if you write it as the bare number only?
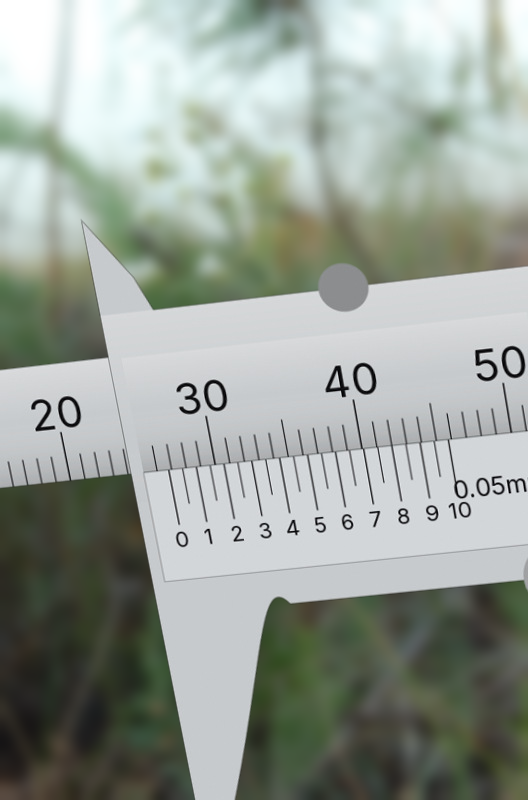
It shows 26.8
